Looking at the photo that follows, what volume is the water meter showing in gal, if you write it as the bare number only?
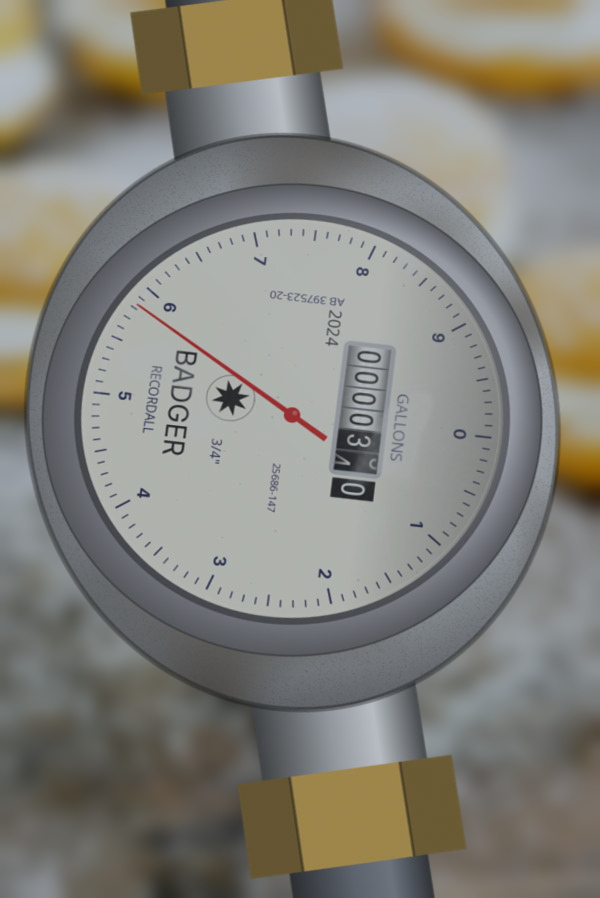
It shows 335.8
